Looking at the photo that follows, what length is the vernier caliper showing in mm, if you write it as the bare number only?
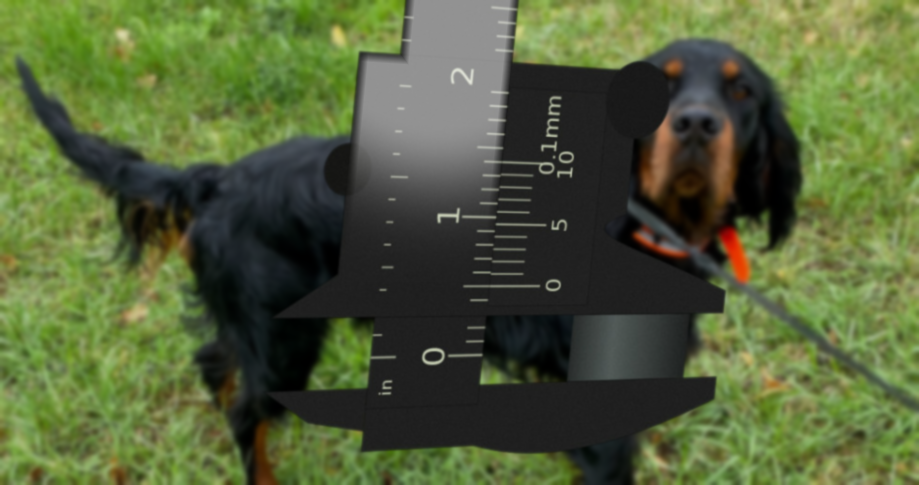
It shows 5.0
